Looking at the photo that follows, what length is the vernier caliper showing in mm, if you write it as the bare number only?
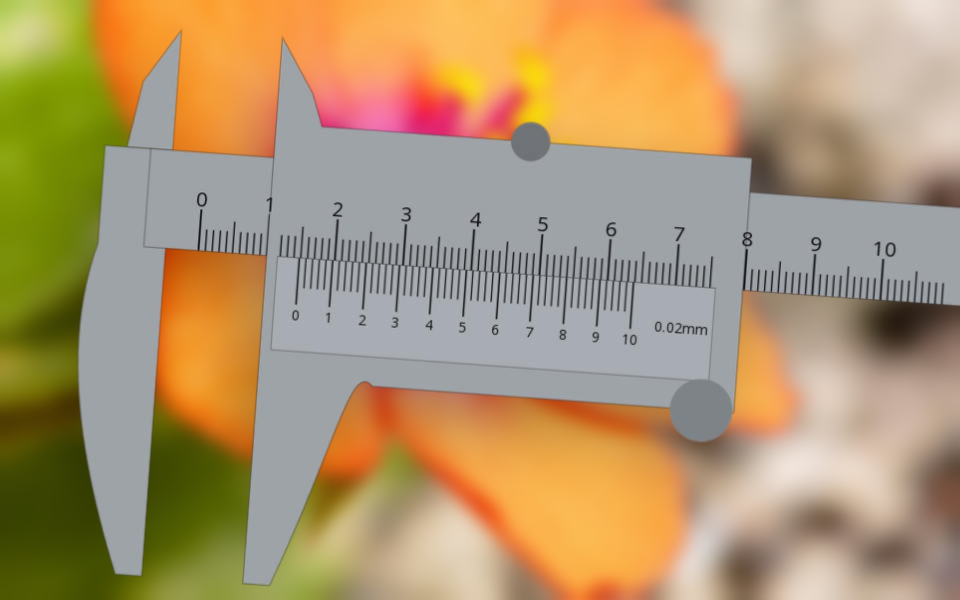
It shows 14.8
